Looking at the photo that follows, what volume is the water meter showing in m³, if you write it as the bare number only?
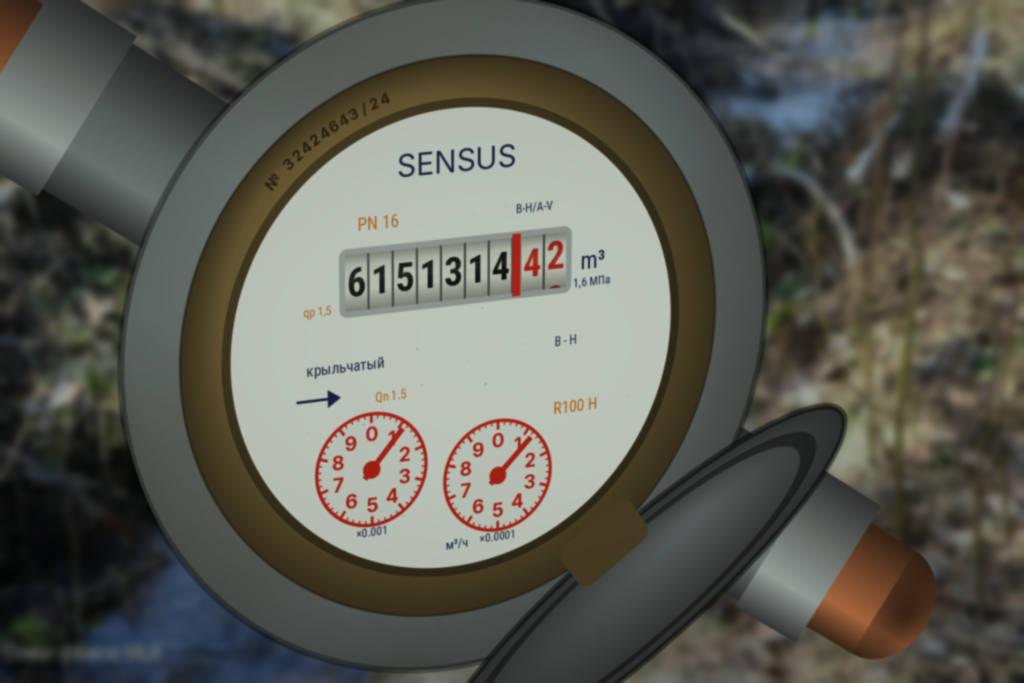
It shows 6151314.4211
